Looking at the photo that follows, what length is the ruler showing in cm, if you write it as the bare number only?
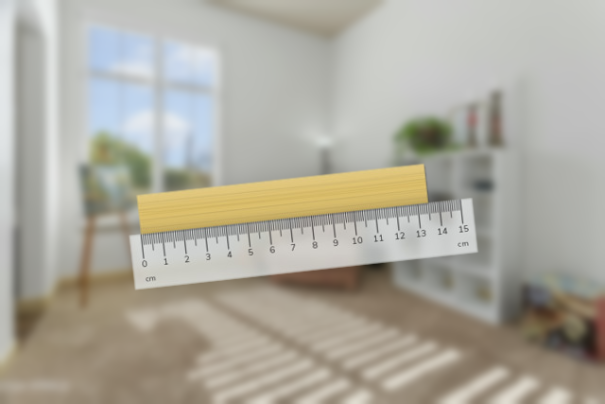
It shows 13.5
